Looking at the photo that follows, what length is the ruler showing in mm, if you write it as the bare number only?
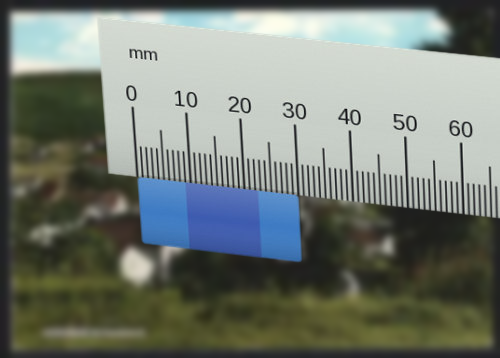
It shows 30
